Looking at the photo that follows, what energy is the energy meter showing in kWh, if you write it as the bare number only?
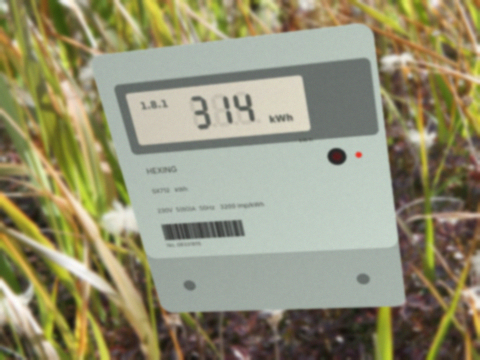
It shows 314
